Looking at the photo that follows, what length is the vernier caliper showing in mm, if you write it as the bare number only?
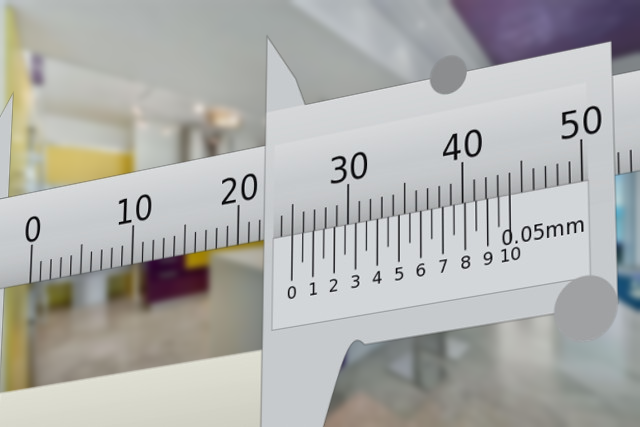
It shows 25.0
